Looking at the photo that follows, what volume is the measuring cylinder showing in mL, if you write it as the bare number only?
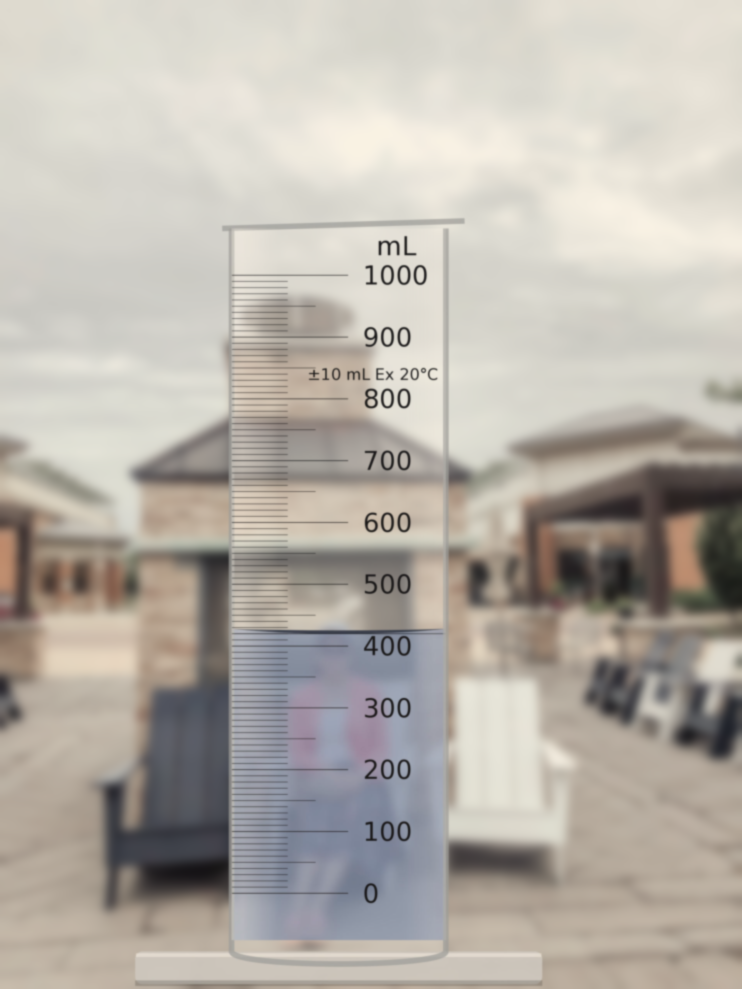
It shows 420
